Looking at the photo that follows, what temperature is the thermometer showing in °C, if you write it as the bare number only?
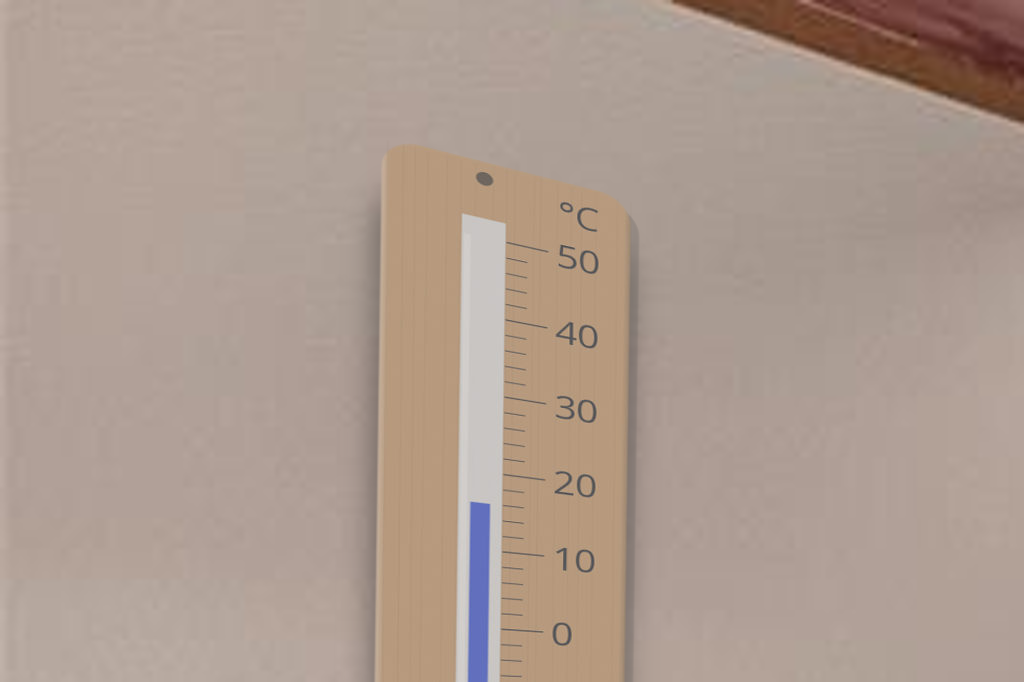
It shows 16
